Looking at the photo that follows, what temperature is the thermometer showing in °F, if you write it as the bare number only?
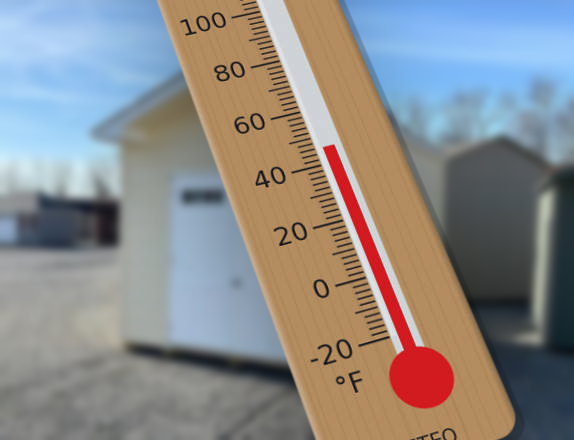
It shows 46
